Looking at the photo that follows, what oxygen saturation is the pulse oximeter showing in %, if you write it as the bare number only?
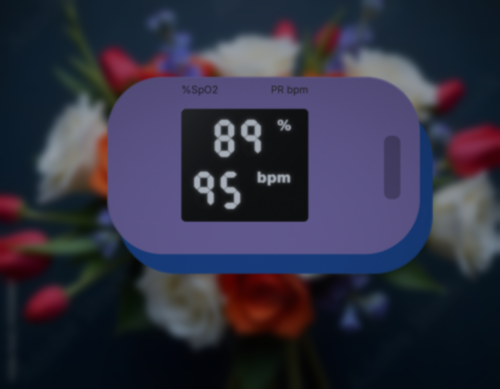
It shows 89
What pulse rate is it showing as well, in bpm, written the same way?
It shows 95
